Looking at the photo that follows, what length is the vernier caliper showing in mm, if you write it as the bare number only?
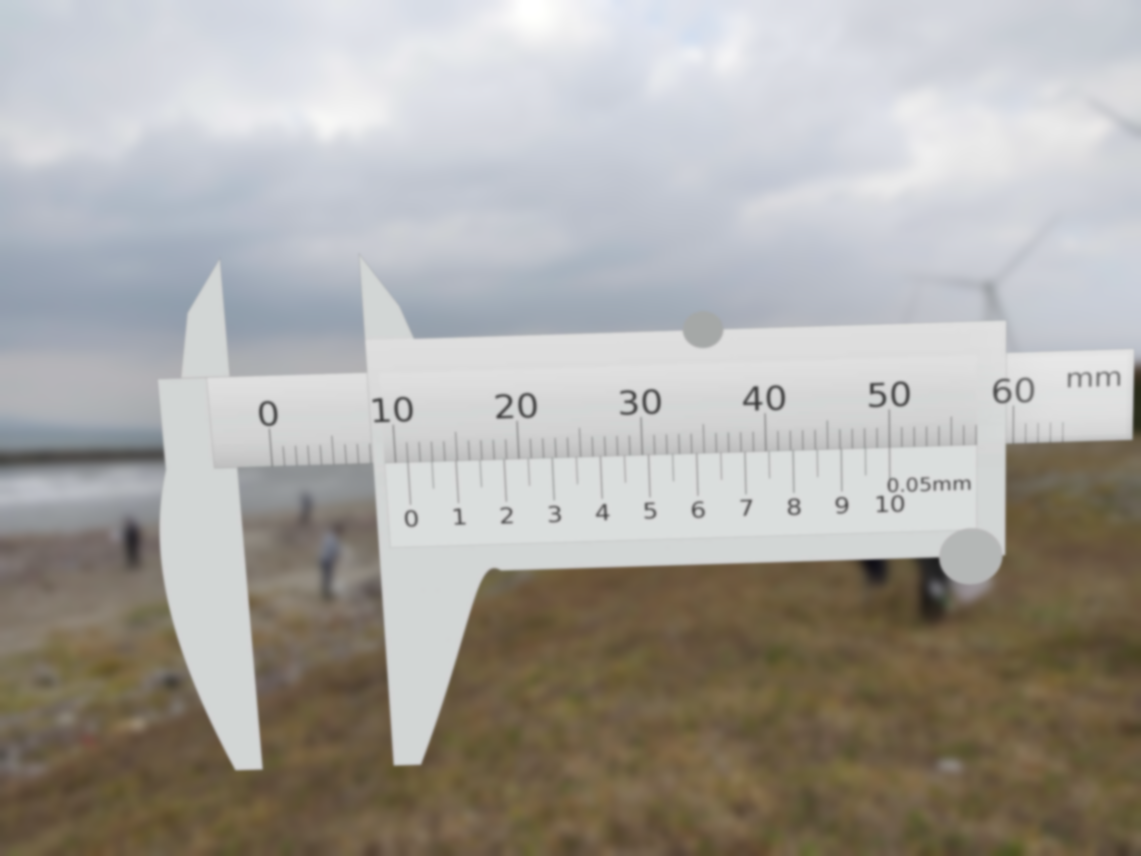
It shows 11.0
